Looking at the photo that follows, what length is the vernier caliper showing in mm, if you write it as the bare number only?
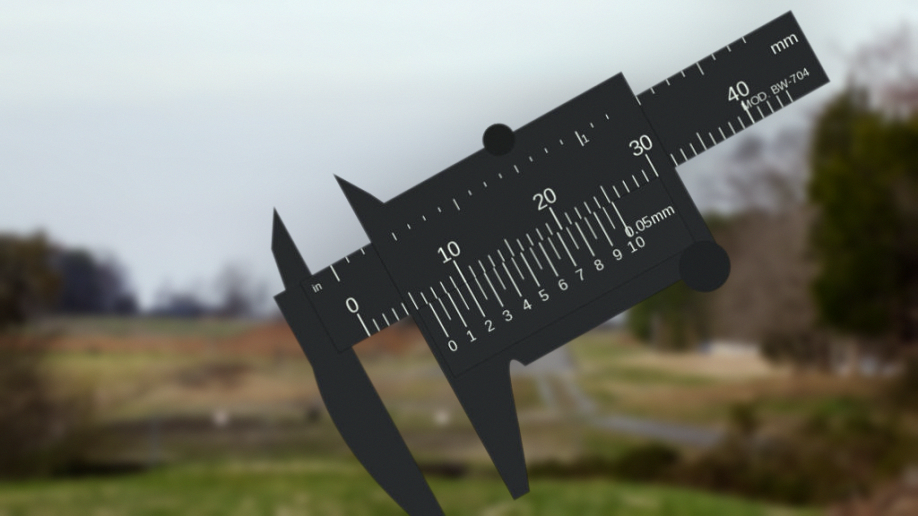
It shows 6.2
